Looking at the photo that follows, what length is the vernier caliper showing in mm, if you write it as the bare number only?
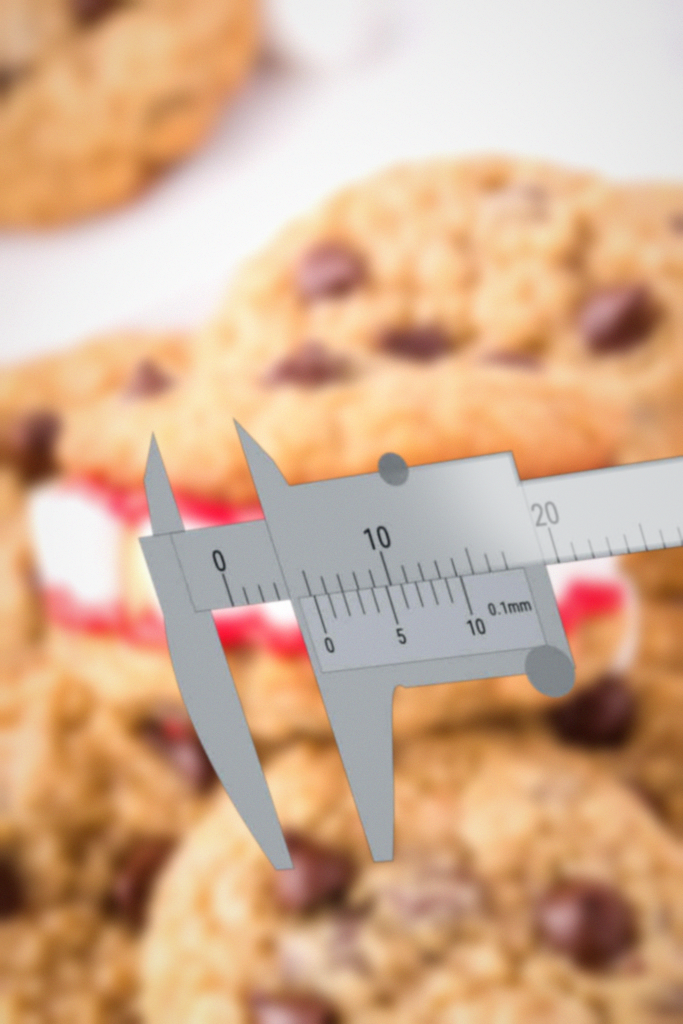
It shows 5.2
